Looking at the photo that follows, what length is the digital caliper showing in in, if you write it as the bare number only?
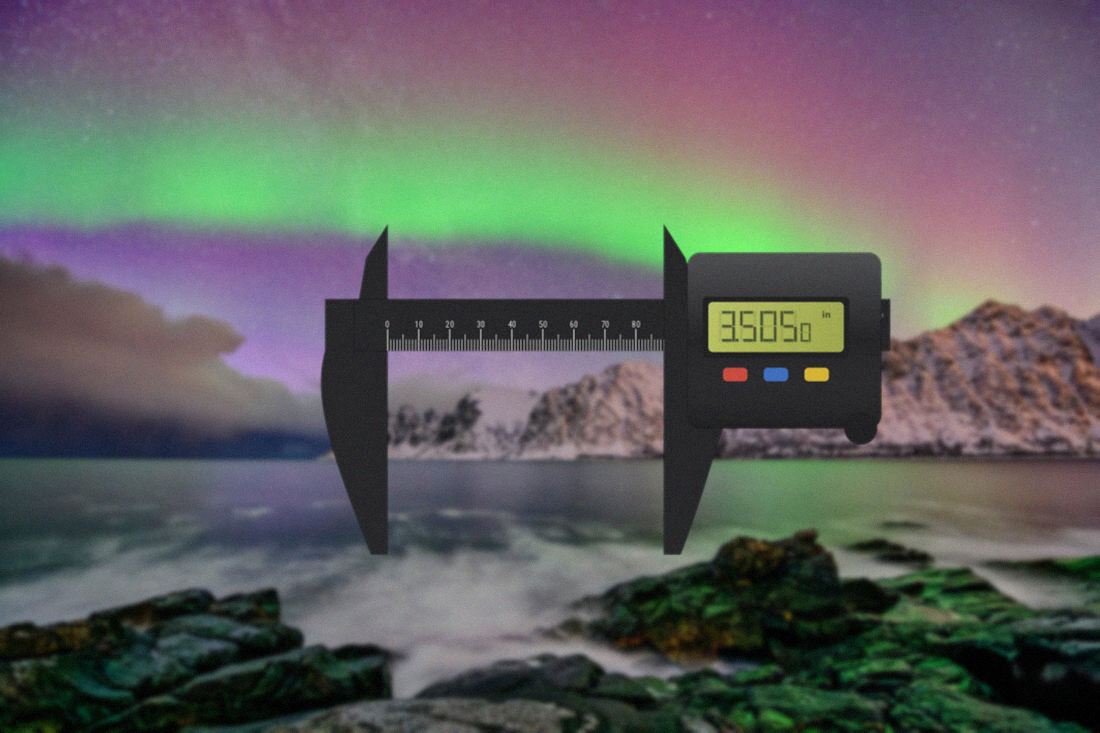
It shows 3.5050
